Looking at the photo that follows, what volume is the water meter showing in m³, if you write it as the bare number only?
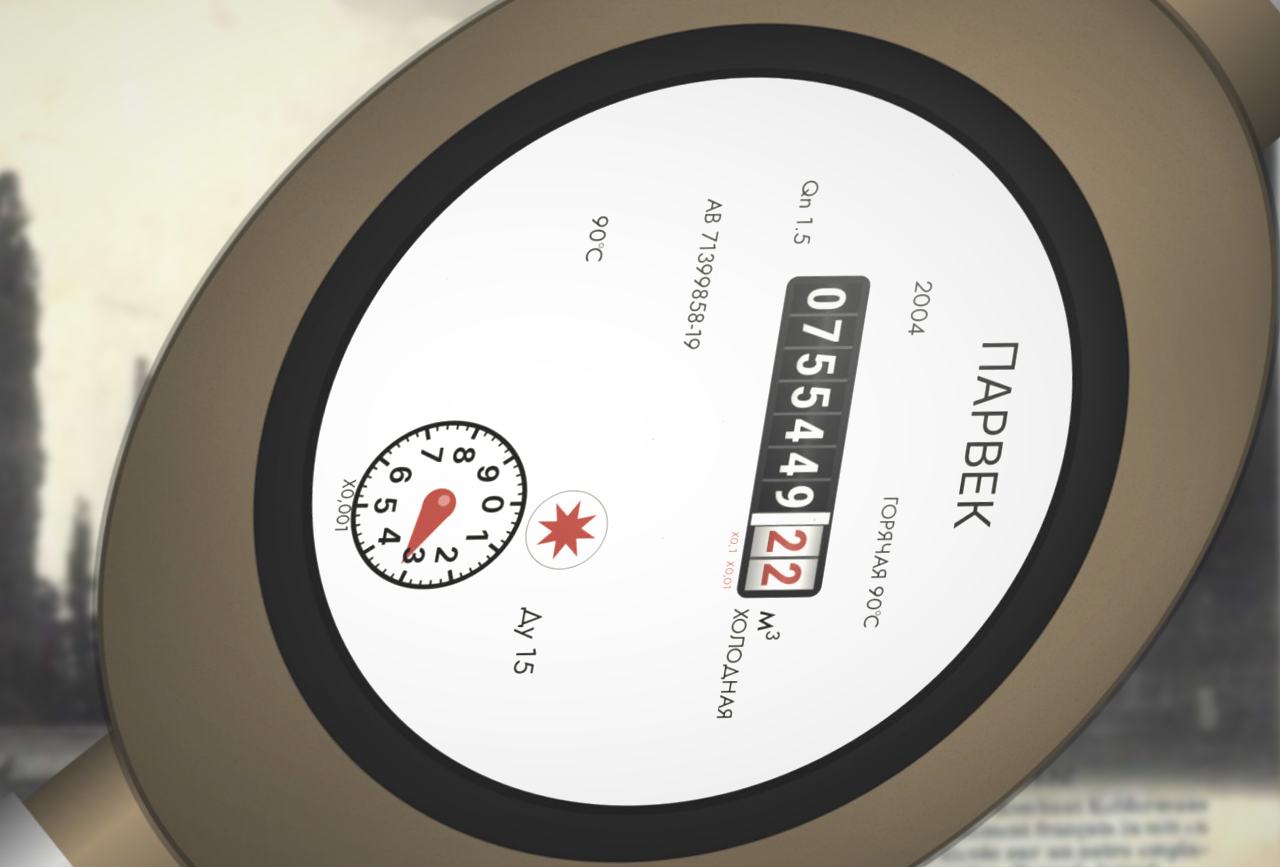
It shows 755449.223
